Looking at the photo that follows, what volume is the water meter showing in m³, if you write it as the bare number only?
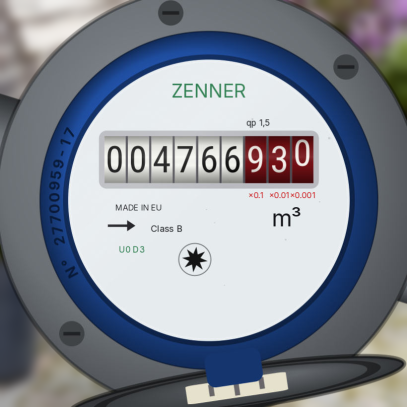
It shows 4766.930
